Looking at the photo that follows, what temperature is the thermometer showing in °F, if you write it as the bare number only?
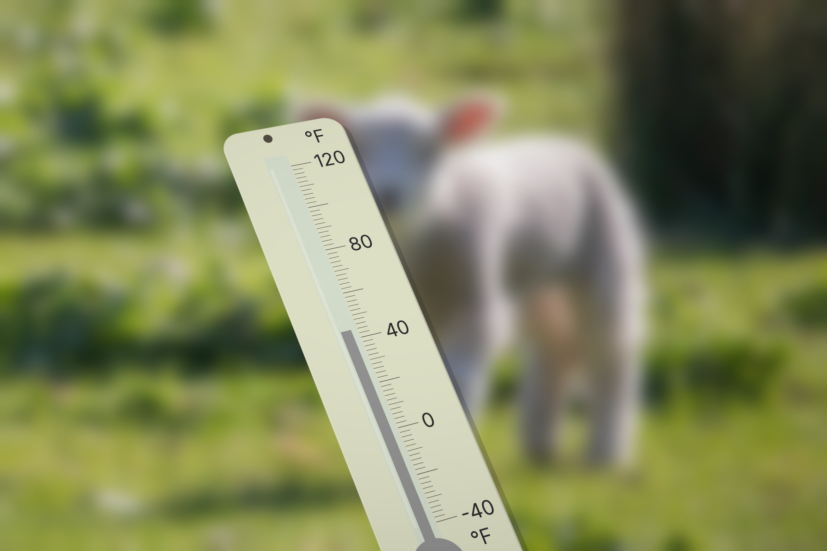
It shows 44
